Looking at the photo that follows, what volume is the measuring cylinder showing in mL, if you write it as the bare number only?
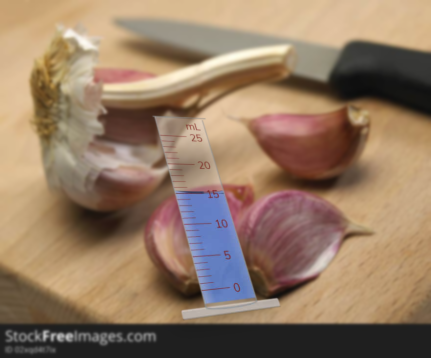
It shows 15
